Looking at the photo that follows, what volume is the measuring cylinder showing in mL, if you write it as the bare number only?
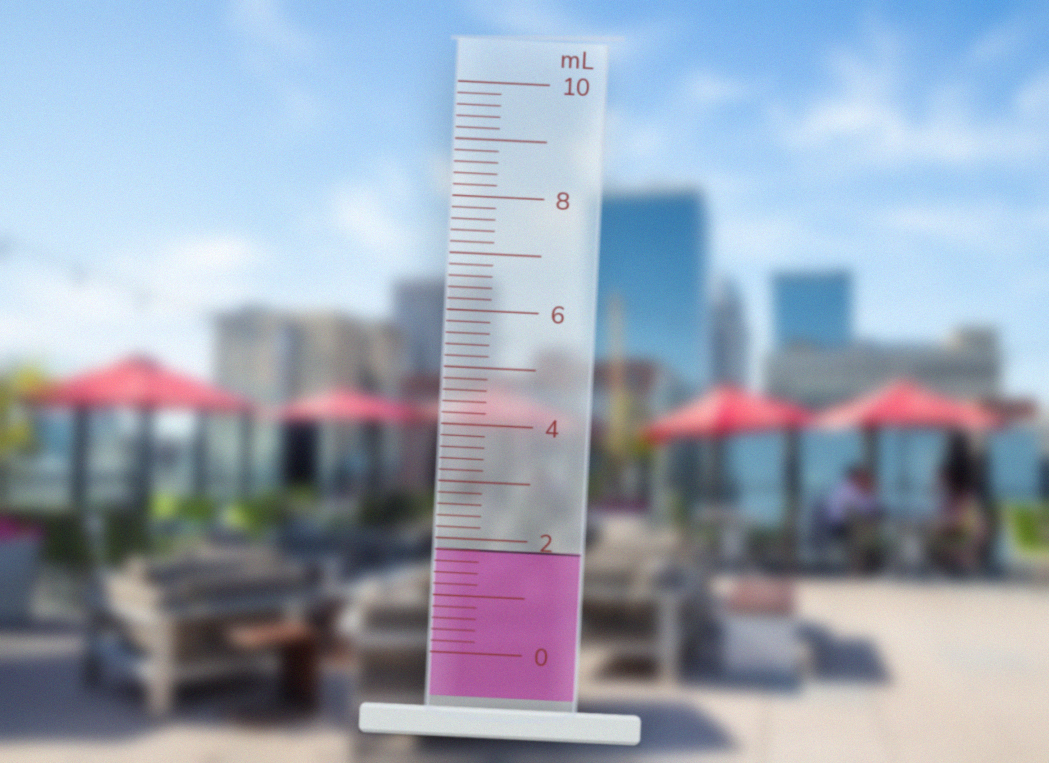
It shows 1.8
